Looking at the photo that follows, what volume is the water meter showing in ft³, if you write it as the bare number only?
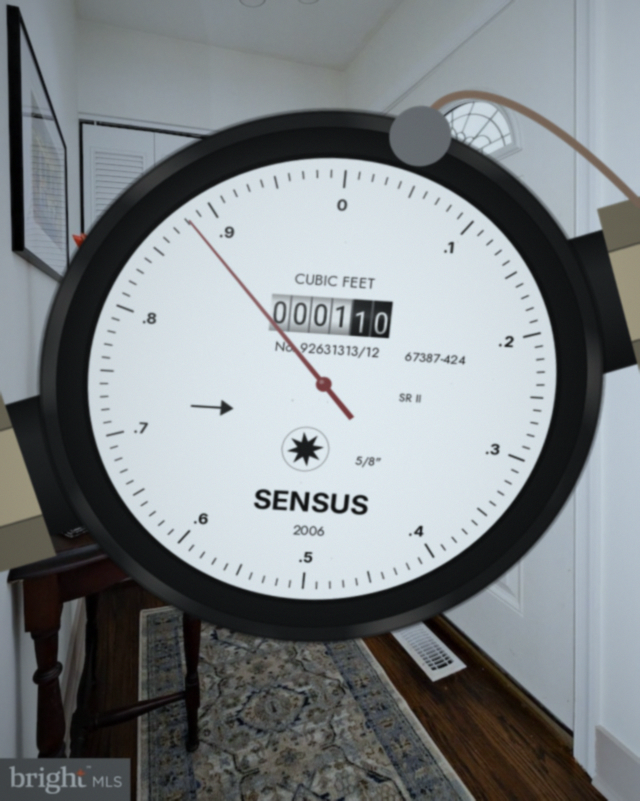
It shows 109.88
